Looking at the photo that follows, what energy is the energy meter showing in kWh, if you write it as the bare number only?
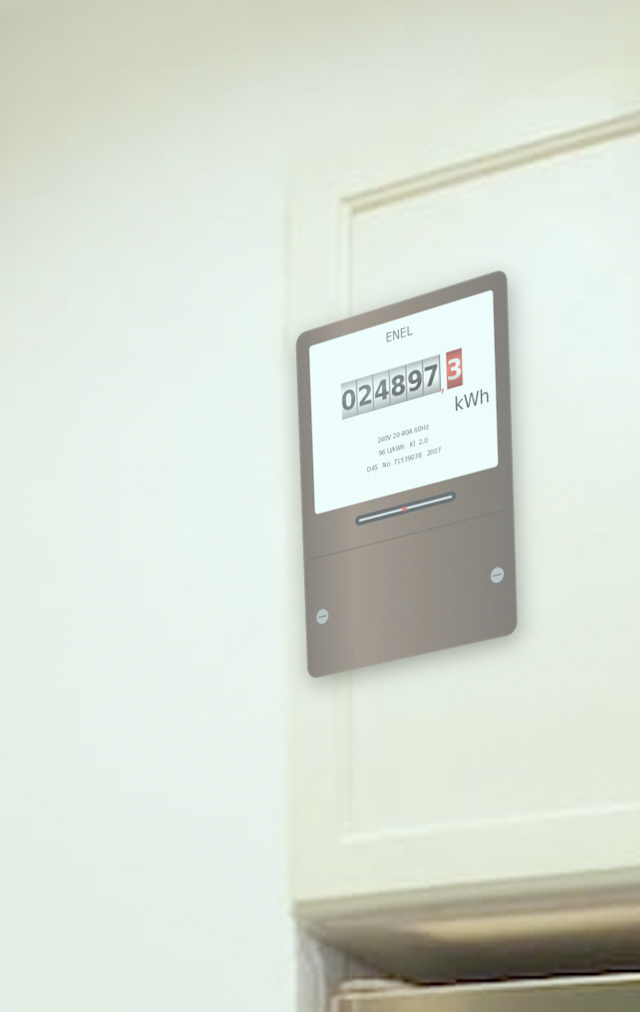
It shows 24897.3
